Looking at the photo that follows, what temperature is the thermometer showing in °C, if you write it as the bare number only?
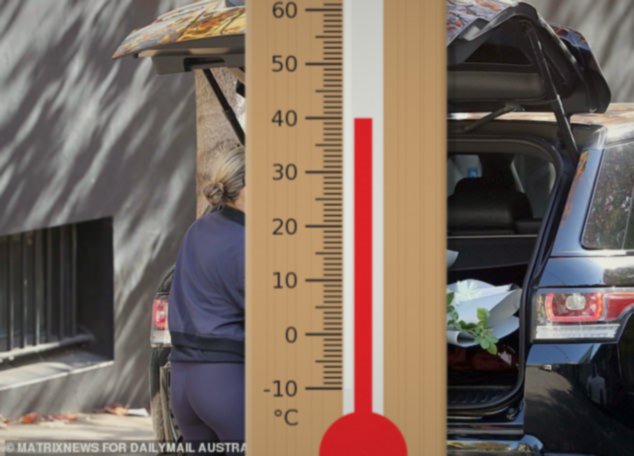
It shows 40
